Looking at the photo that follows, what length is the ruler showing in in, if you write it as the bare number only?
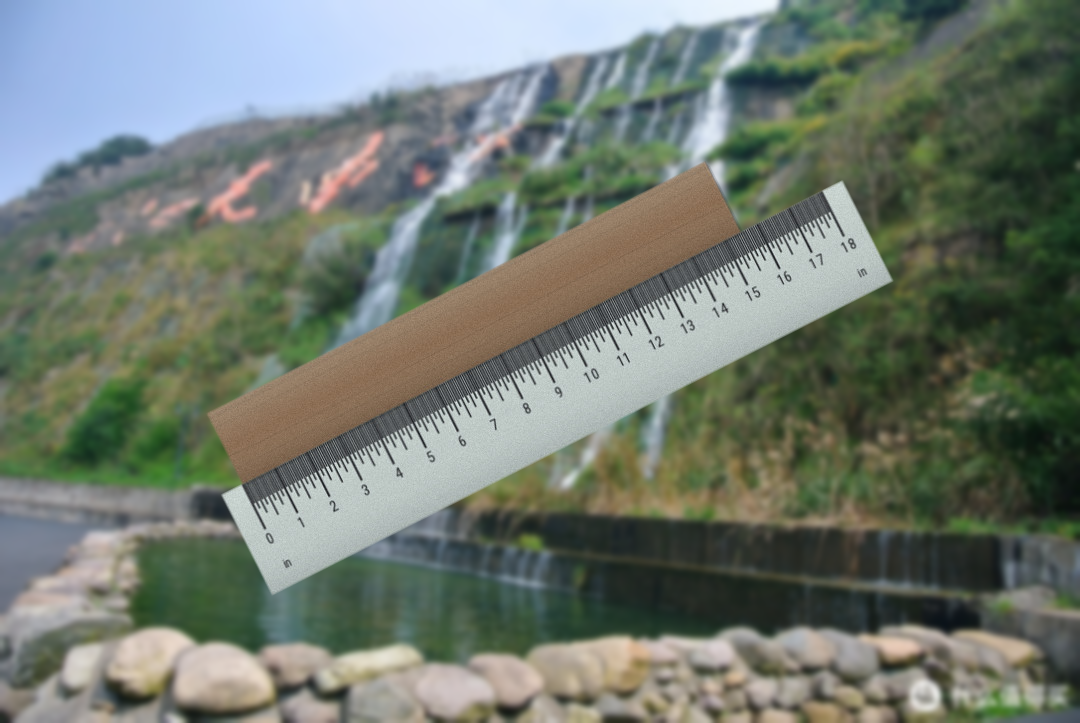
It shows 15.5
